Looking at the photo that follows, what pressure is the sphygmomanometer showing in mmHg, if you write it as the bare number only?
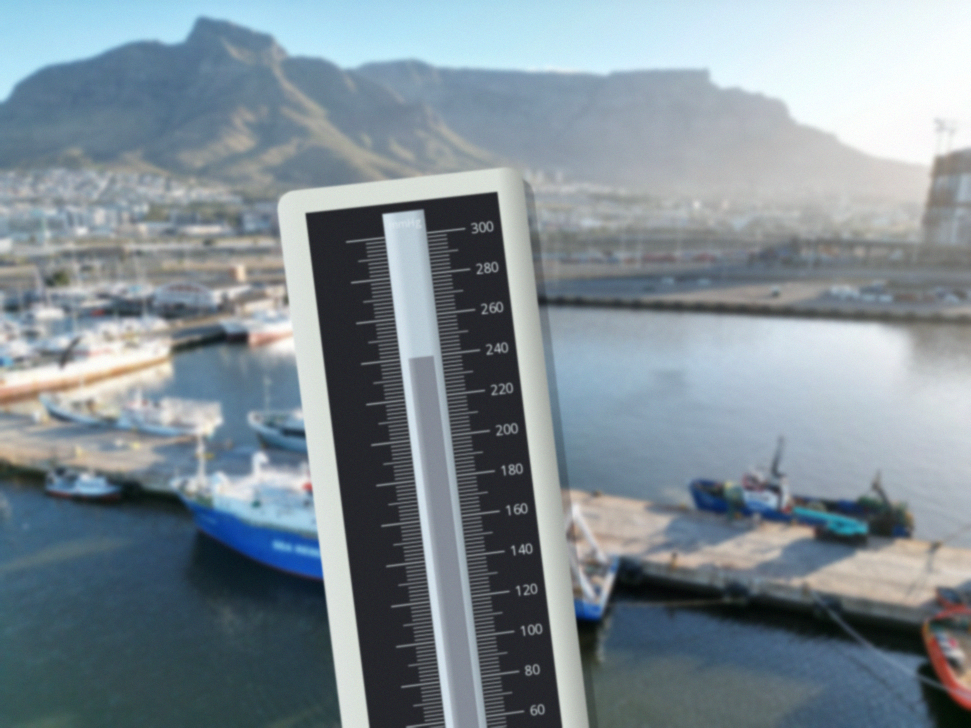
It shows 240
